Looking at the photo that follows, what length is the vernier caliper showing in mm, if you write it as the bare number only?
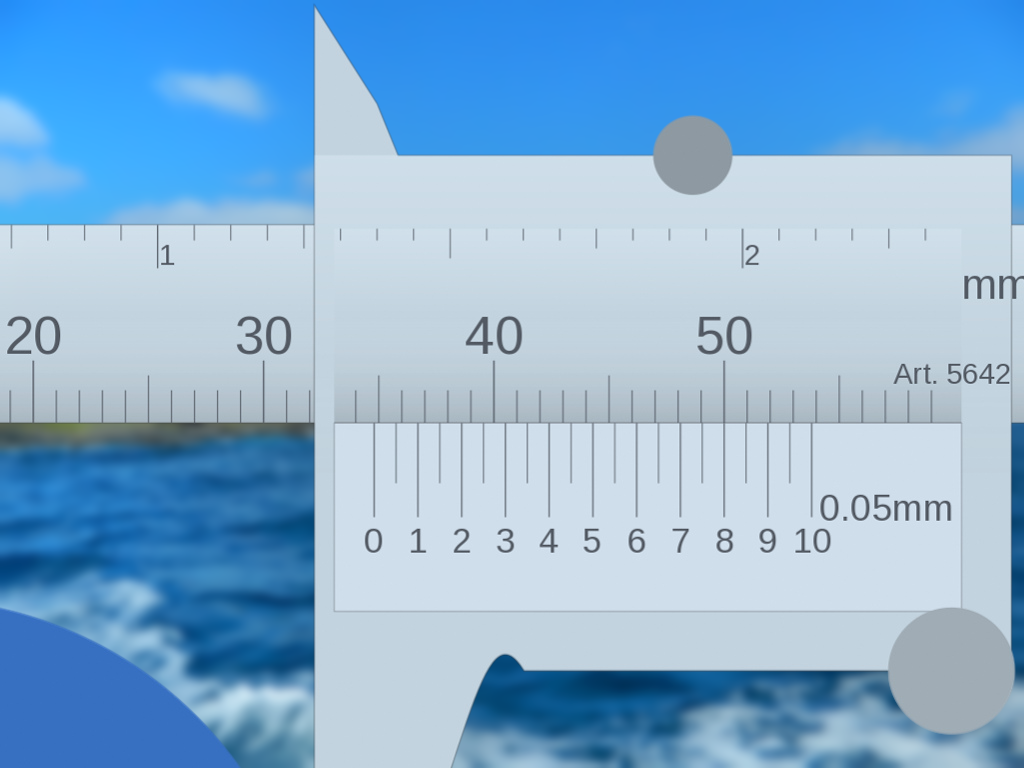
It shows 34.80
